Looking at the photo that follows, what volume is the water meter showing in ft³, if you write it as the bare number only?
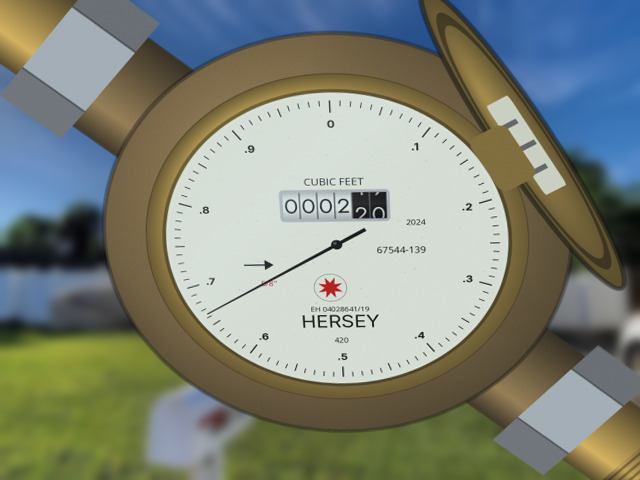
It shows 219.66
